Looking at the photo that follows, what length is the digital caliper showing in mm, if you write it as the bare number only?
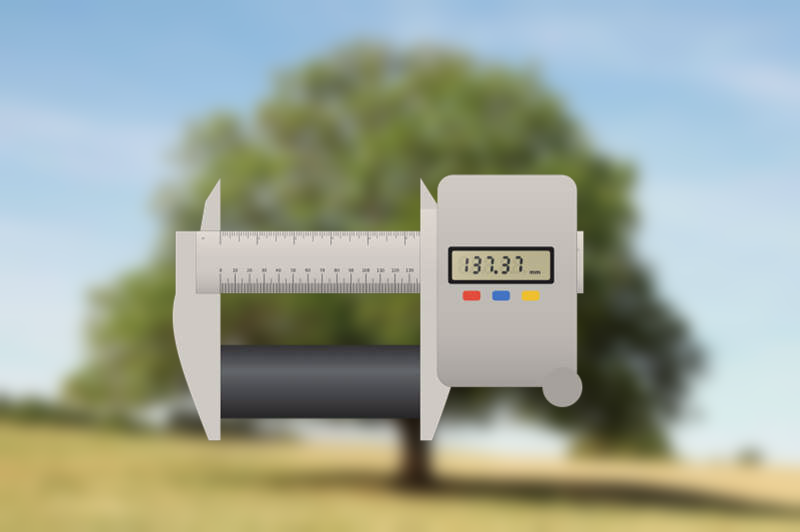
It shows 137.37
